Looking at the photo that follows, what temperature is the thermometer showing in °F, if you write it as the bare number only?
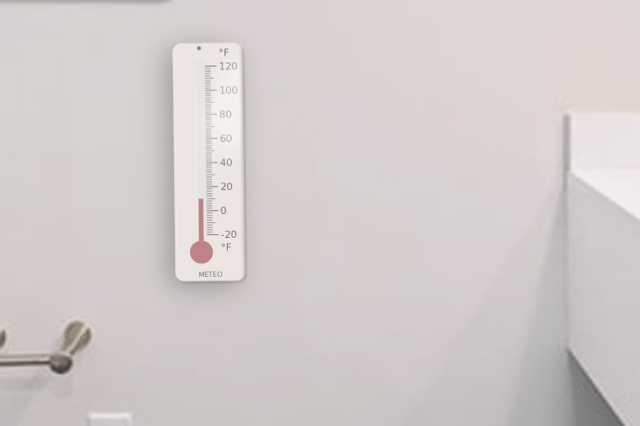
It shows 10
